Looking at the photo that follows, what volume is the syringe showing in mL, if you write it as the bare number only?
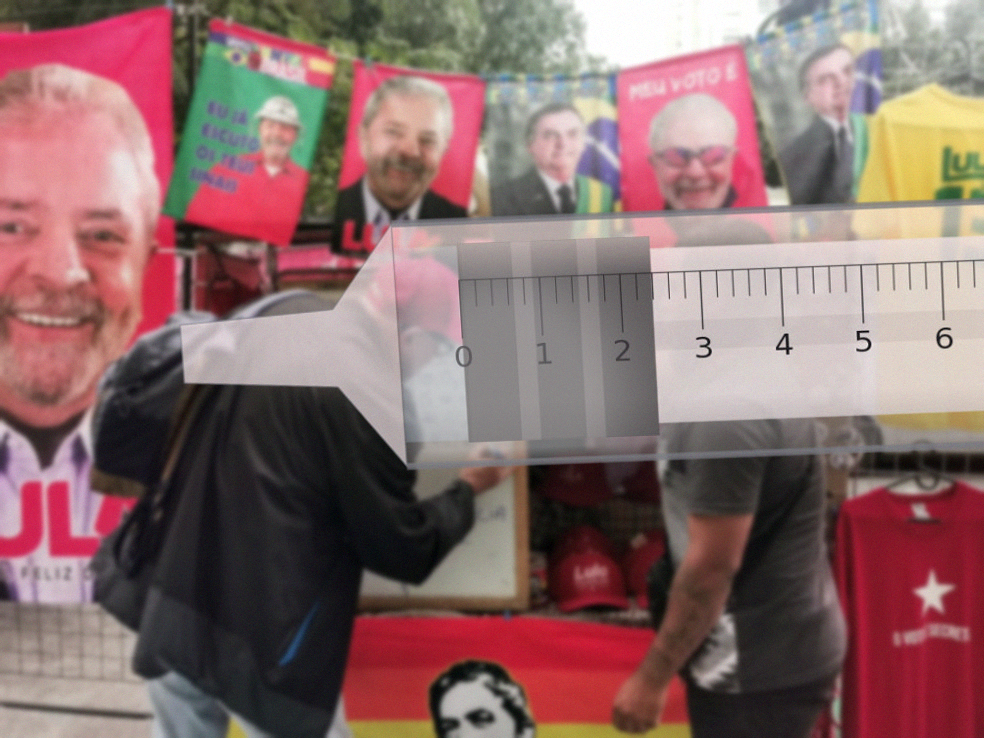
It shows 0
